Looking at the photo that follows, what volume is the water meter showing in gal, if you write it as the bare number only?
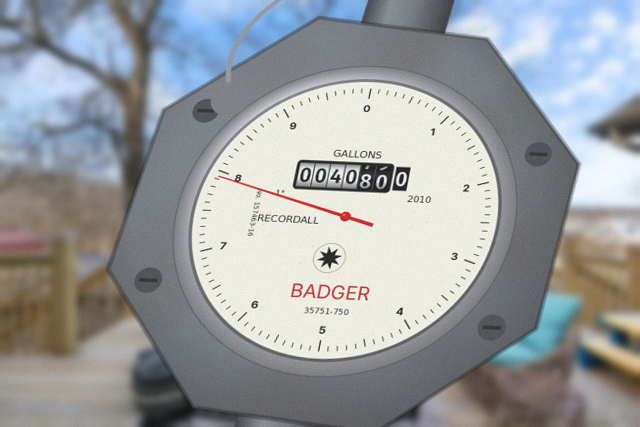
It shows 40797.9
